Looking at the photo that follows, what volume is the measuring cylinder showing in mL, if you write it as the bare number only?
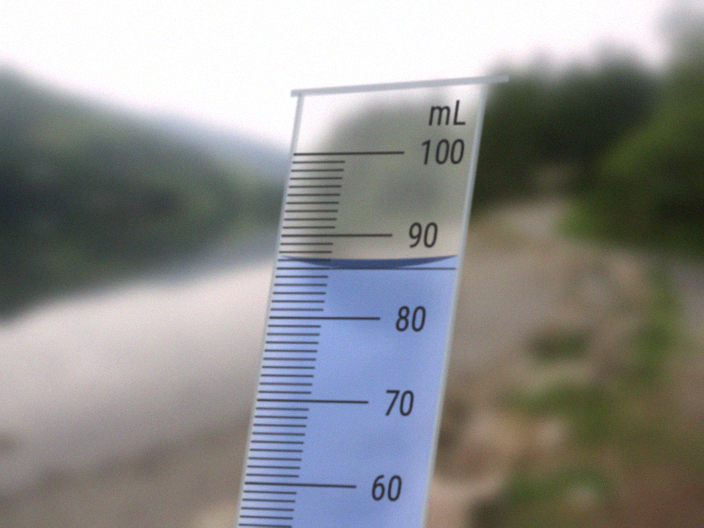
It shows 86
